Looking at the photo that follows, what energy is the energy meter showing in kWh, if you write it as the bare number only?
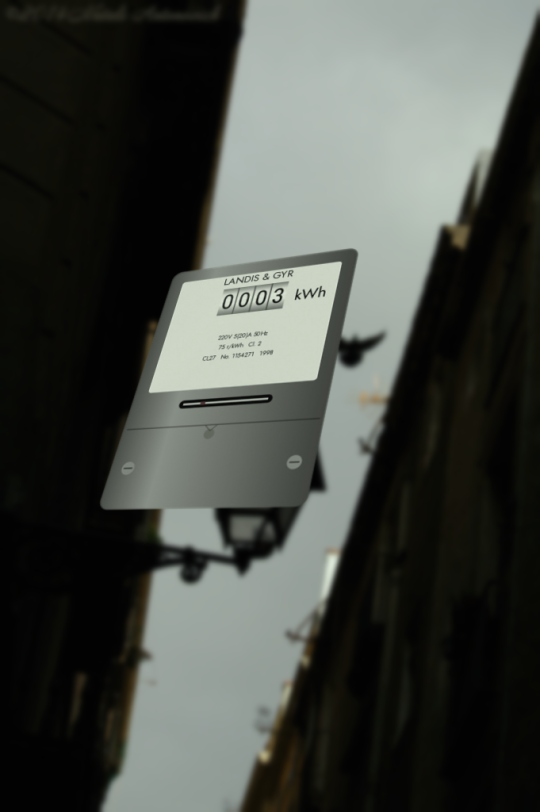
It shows 3
